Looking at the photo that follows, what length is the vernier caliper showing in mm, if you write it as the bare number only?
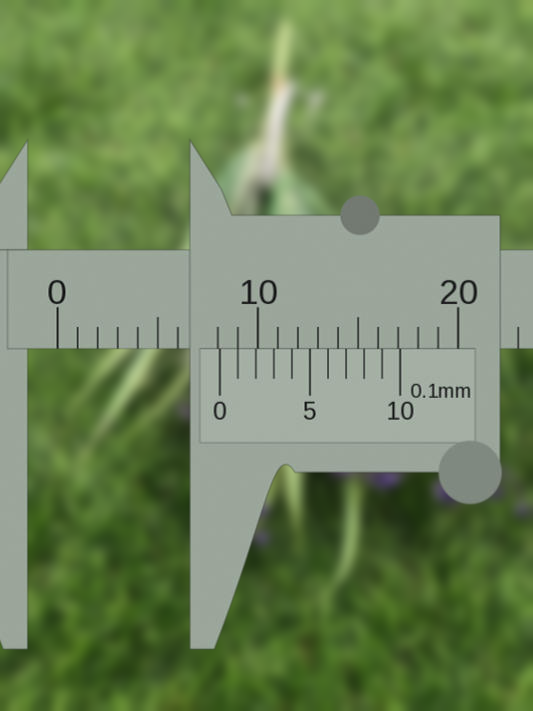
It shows 8.1
